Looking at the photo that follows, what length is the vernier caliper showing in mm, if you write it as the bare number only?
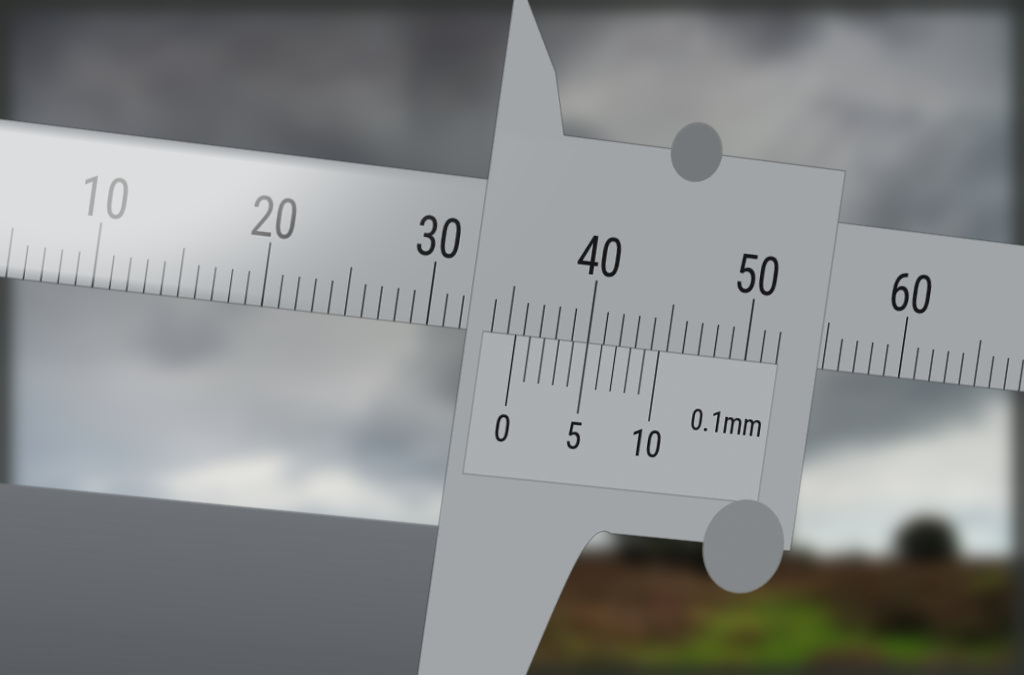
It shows 35.5
